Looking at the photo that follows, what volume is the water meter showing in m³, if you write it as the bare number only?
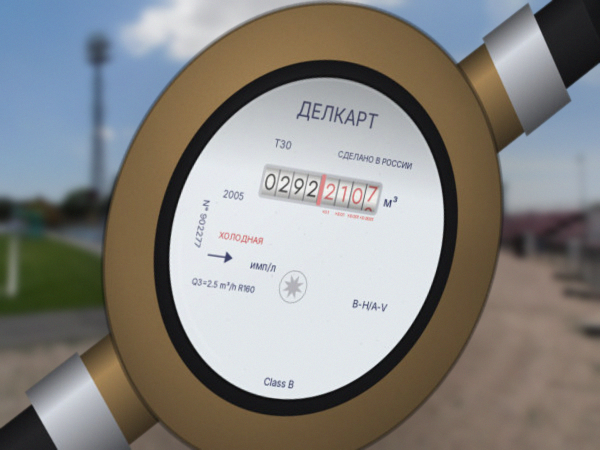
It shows 292.2107
